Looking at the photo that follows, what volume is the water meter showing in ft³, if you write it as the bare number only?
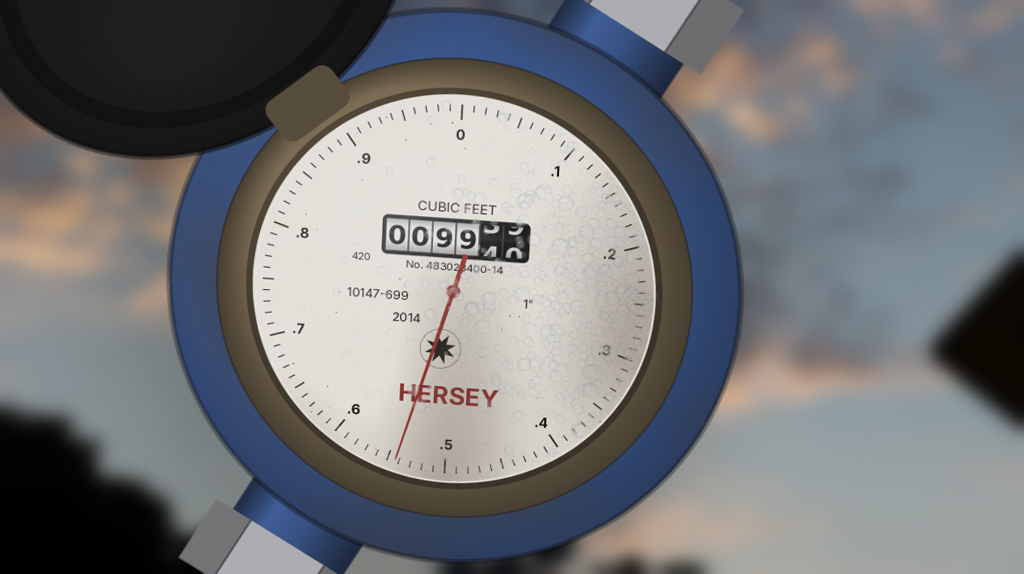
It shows 9939.54
